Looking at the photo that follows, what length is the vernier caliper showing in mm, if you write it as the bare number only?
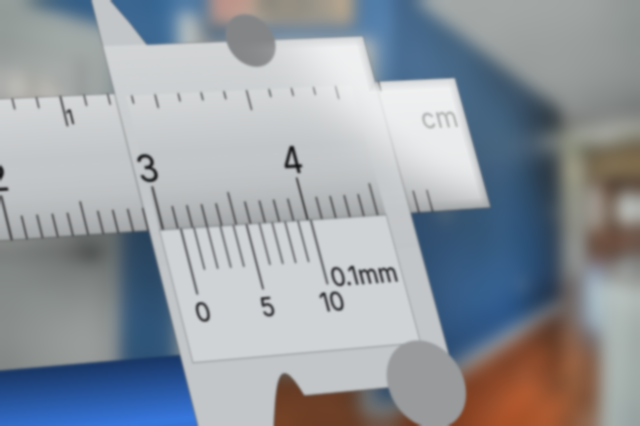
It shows 31.2
